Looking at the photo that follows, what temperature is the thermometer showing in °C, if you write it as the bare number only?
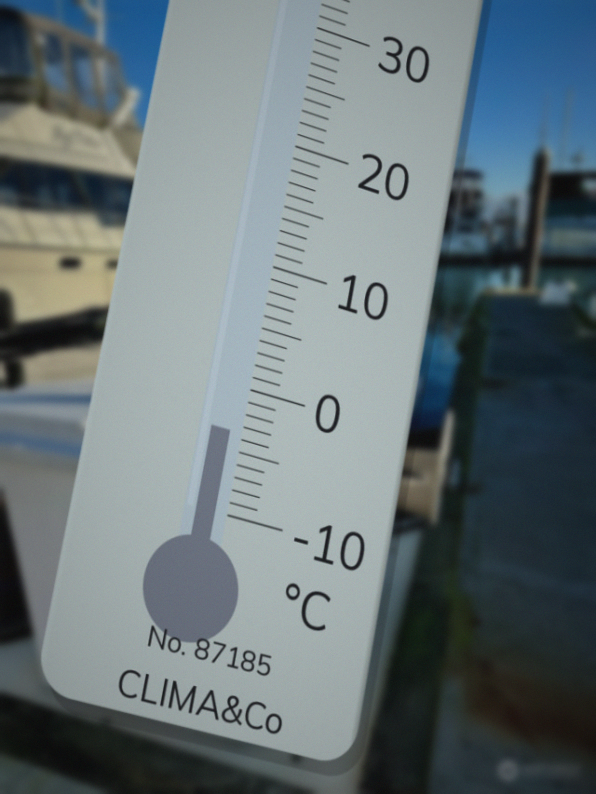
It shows -3.5
